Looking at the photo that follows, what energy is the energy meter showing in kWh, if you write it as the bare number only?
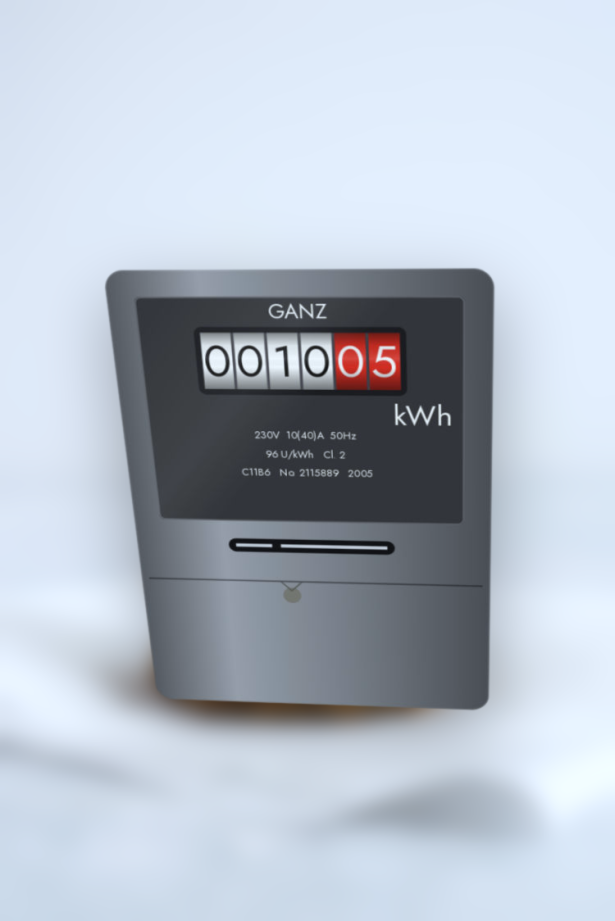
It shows 10.05
